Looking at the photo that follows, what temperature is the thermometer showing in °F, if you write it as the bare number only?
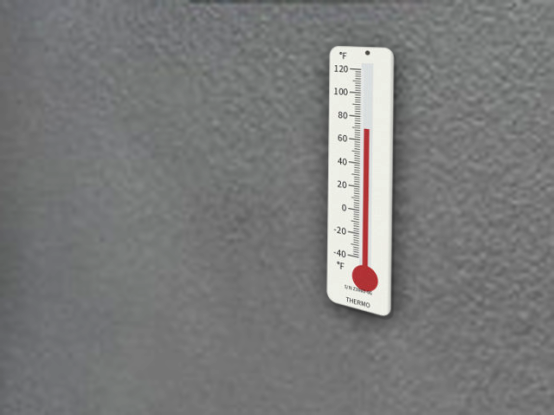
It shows 70
